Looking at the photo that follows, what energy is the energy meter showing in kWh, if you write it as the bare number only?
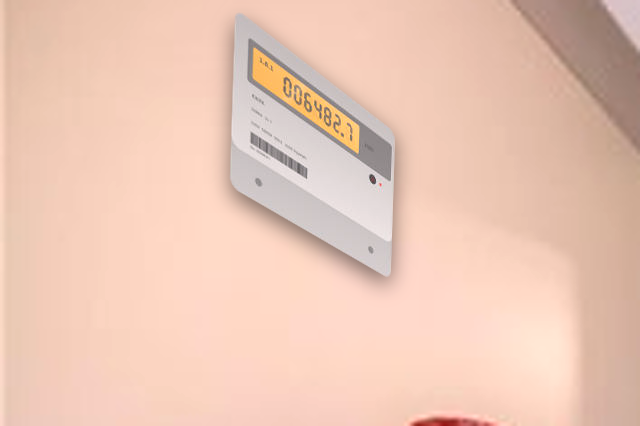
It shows 6482.7
